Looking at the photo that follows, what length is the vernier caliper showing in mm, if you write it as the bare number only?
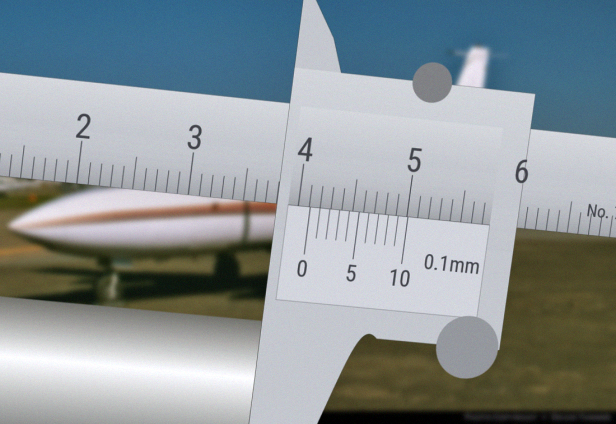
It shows 41.1
